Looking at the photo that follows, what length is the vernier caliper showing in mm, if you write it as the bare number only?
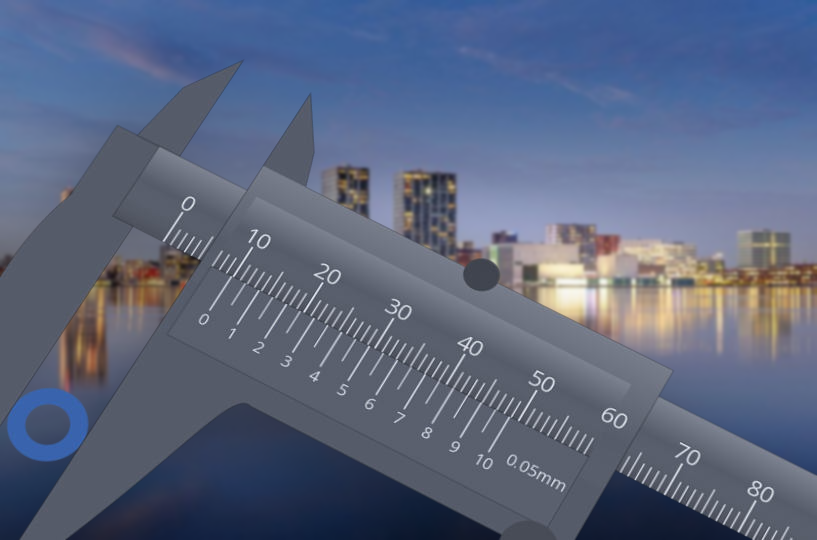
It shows 9.8
